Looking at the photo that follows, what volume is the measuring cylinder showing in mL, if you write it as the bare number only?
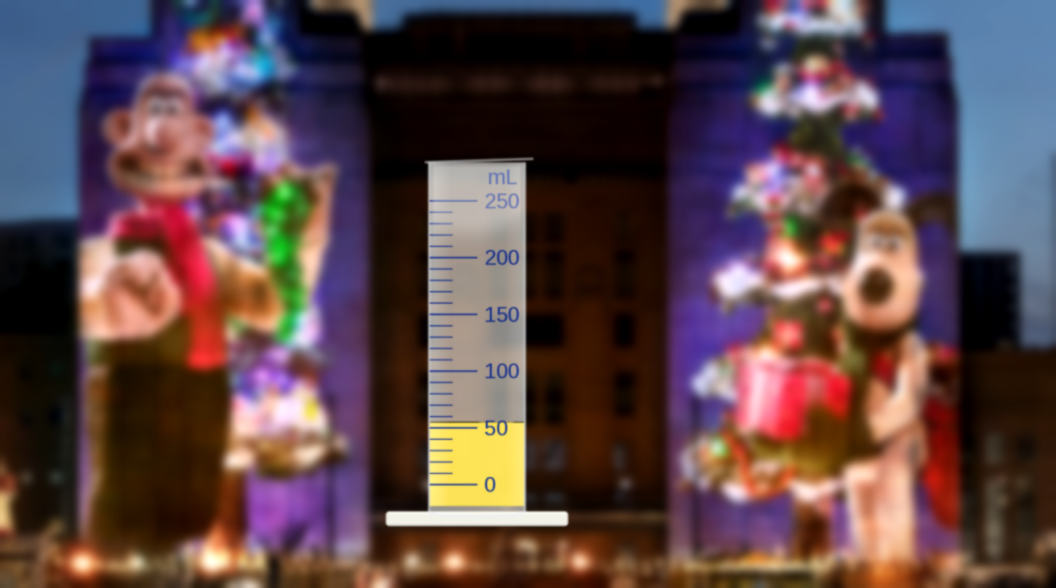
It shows 55
